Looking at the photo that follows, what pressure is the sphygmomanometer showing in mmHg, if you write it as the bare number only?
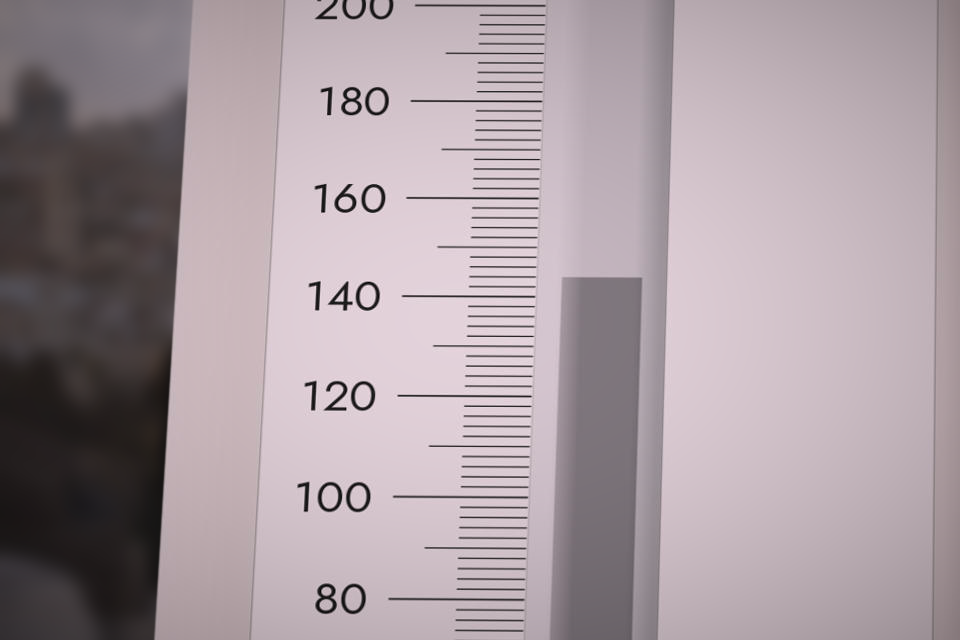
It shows 144
